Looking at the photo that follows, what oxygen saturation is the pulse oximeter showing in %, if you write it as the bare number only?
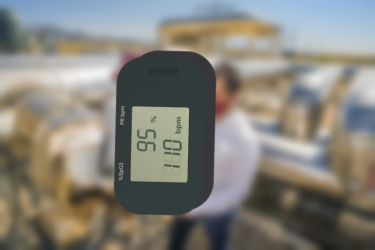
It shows 95
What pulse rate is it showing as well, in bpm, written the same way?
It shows 110
